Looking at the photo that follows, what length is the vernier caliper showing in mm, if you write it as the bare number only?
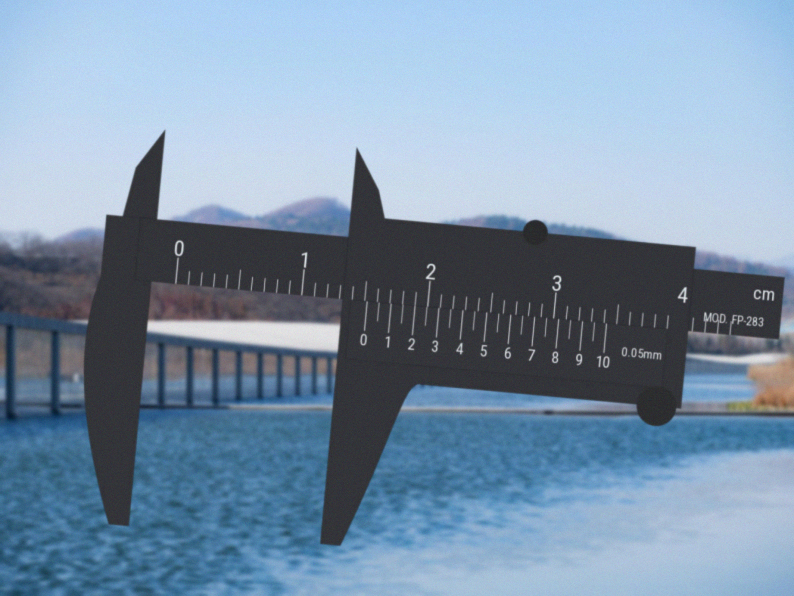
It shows 15.2
